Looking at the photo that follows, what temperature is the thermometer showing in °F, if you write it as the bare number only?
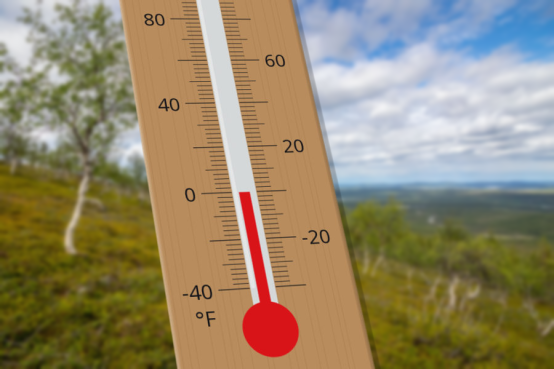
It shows 0
